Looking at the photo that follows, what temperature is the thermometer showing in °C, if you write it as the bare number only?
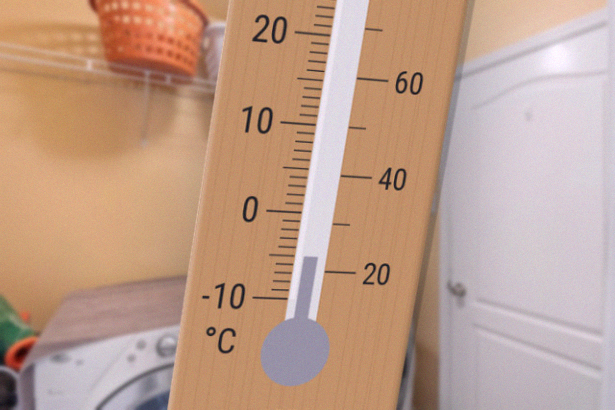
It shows -5
